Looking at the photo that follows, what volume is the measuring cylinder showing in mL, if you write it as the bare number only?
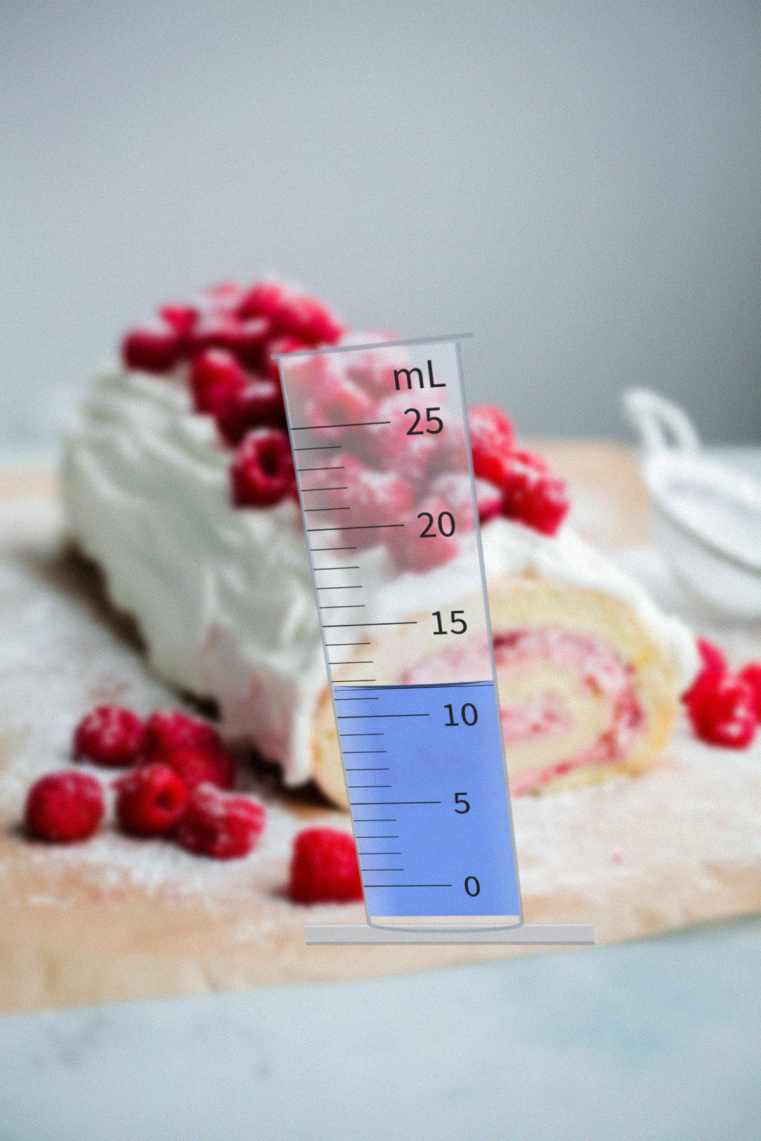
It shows 11.5
